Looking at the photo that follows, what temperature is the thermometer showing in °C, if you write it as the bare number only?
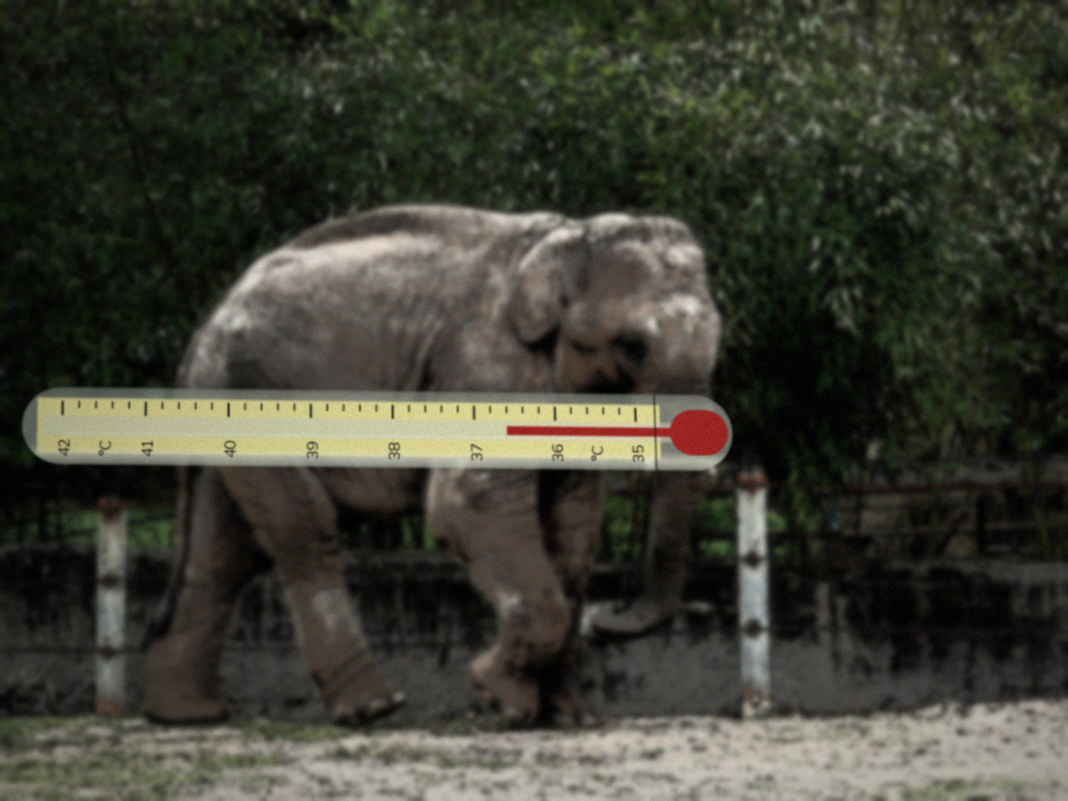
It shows 36.6
